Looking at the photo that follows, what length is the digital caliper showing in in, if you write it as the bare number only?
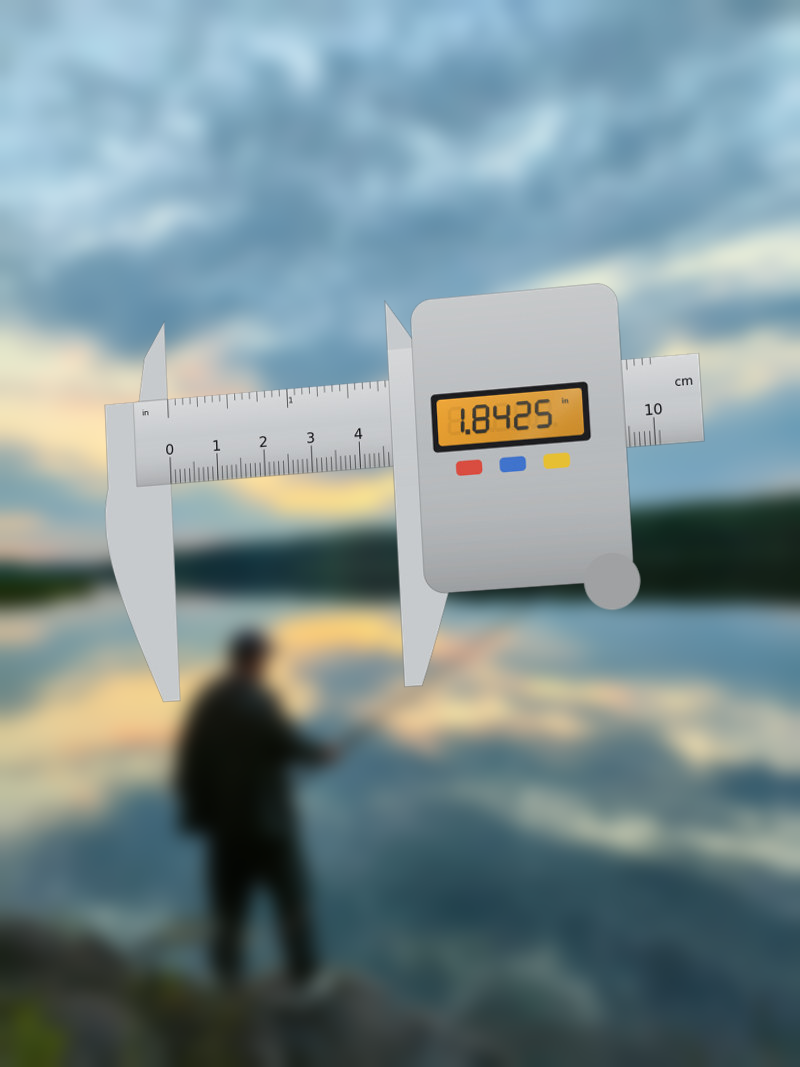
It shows 1.8425
